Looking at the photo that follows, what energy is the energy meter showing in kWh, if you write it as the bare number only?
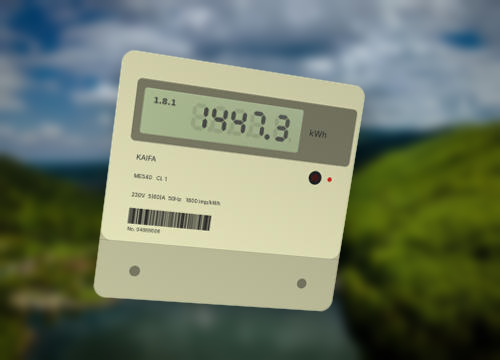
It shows 1447.3
